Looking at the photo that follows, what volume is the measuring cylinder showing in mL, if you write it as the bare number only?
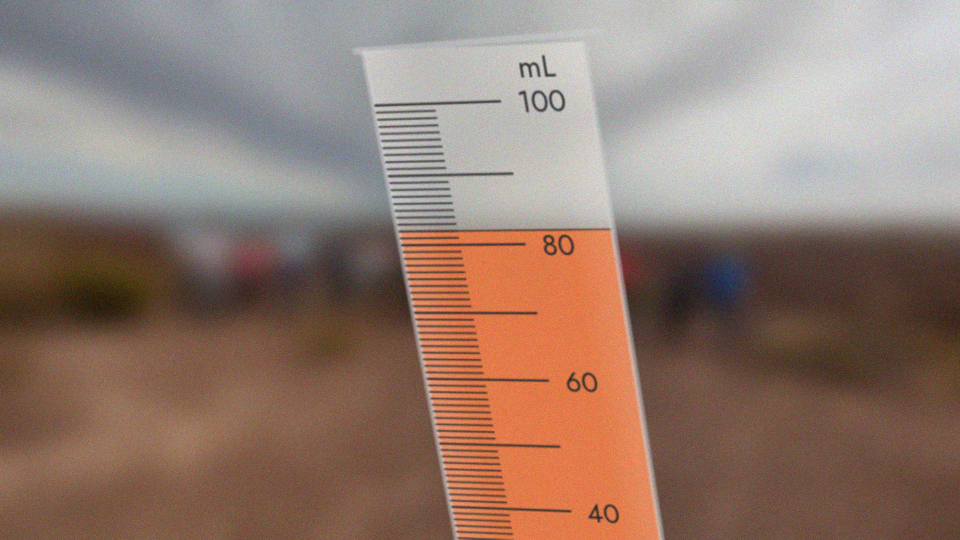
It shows 82
